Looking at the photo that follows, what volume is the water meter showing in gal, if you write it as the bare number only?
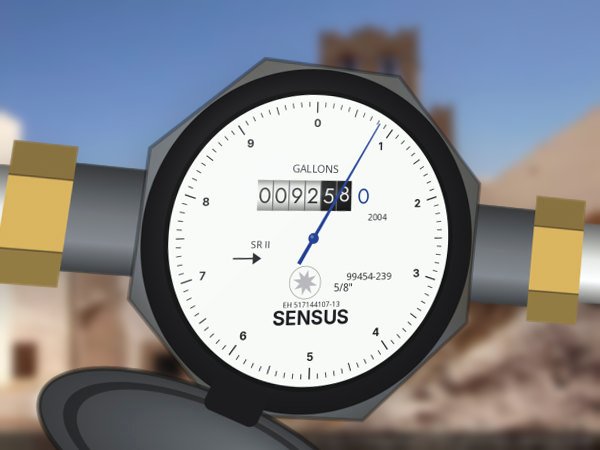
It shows 92580.8
